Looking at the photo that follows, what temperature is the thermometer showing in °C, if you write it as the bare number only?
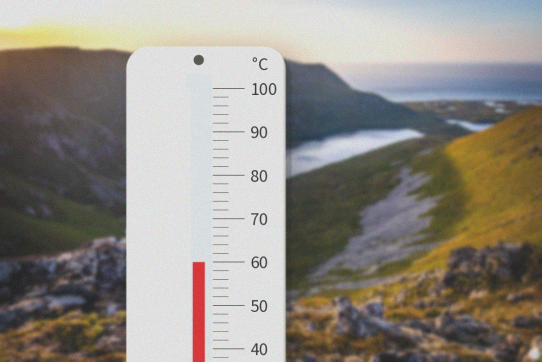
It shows 60
